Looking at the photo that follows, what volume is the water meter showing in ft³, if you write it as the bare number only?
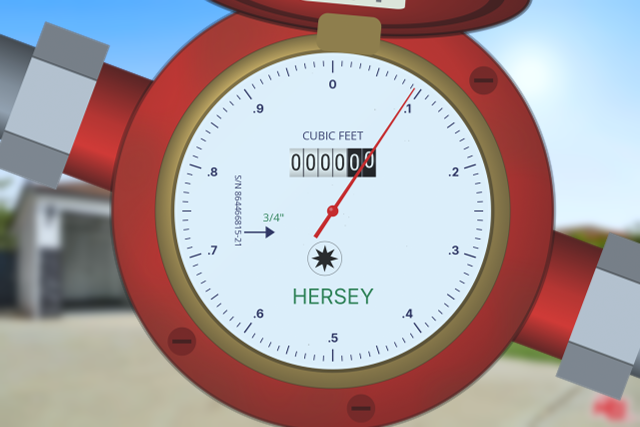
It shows 0.09
